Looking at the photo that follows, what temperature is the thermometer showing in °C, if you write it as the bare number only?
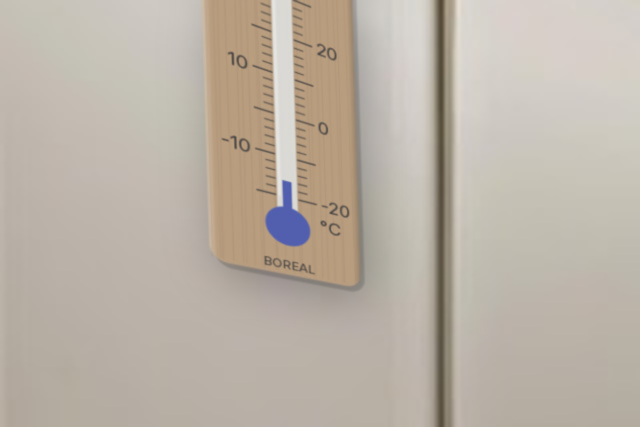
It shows -16
